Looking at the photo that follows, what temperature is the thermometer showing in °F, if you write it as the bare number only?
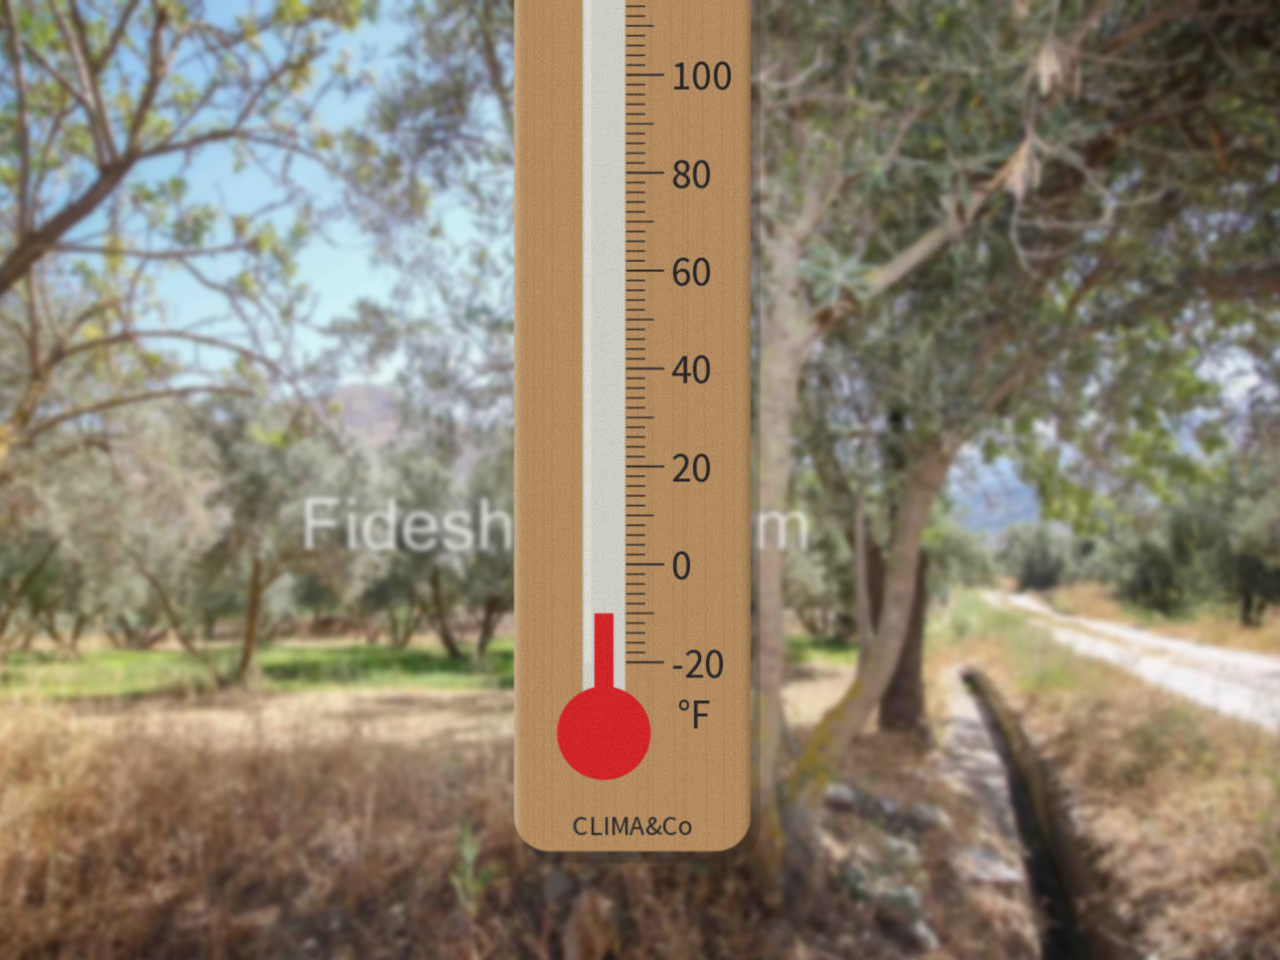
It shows -10
